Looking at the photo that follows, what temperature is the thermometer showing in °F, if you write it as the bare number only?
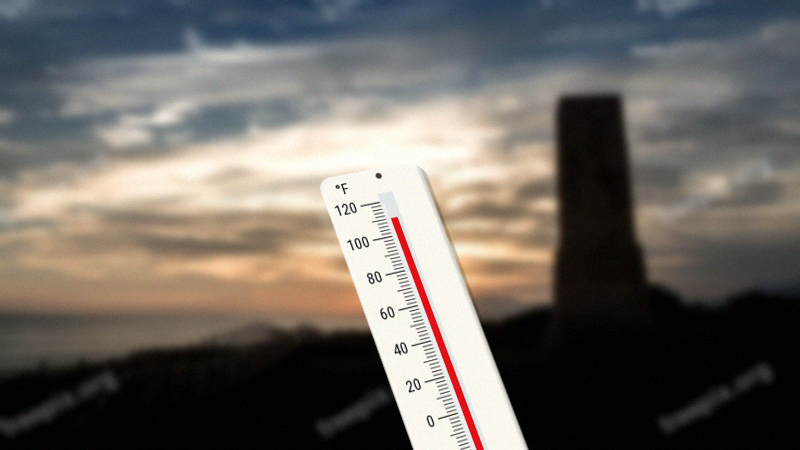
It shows 110
